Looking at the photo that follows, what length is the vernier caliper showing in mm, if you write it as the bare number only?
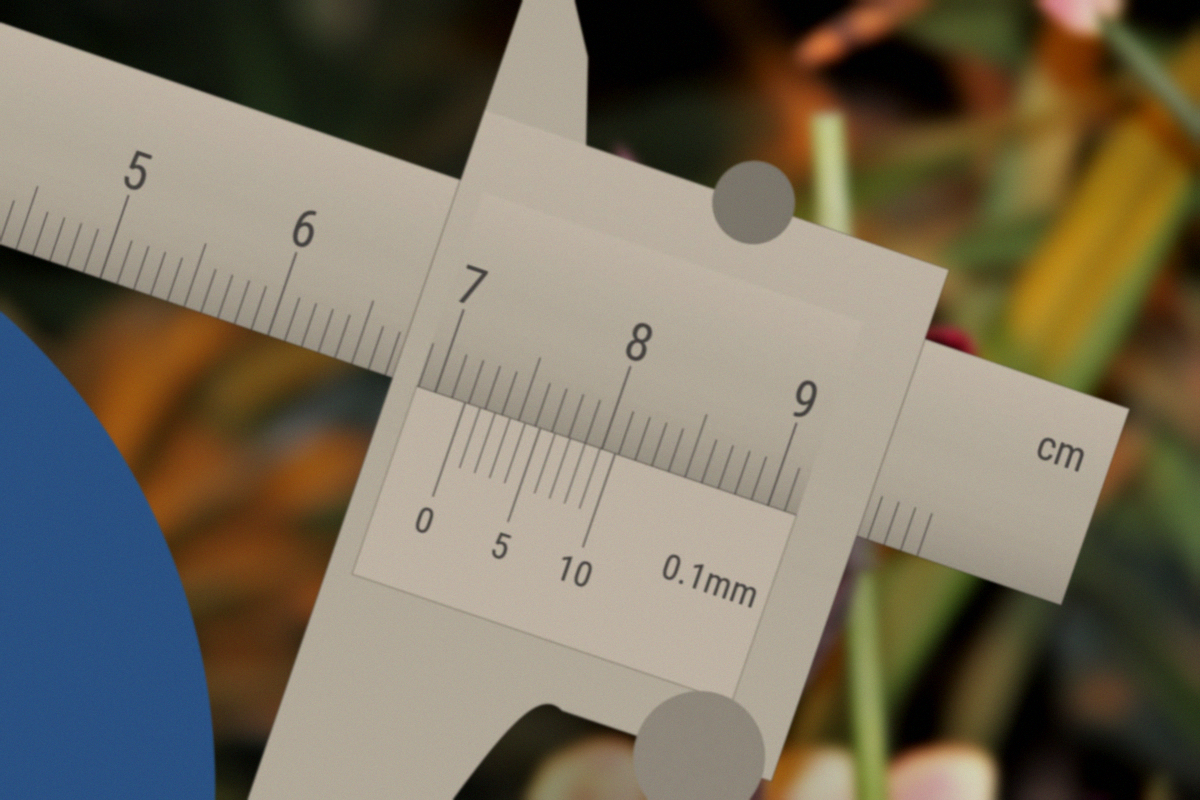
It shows 71.8
